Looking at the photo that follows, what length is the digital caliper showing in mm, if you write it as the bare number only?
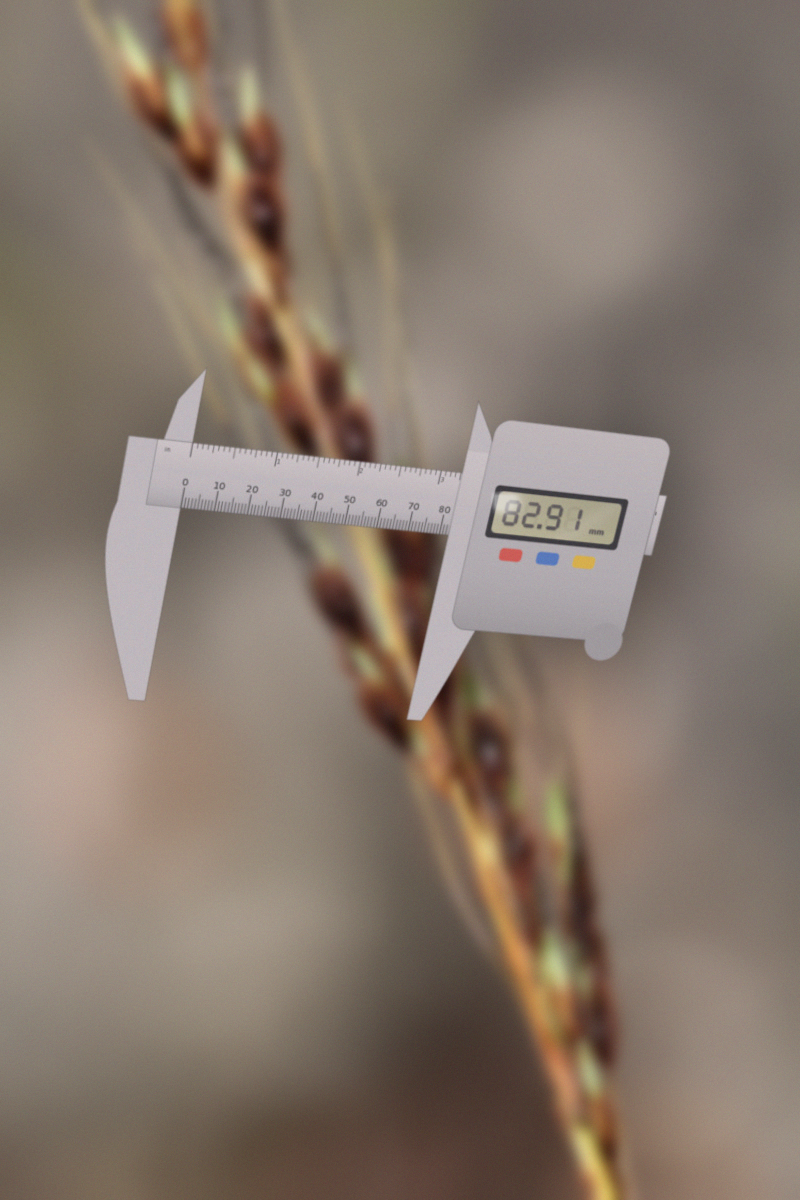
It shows 82.91
